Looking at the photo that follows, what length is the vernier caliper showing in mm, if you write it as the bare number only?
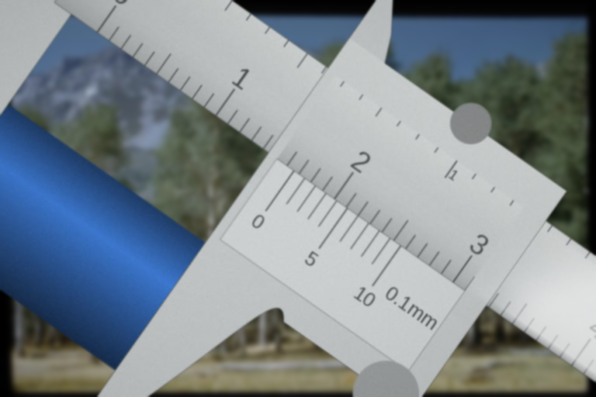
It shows 16.6
